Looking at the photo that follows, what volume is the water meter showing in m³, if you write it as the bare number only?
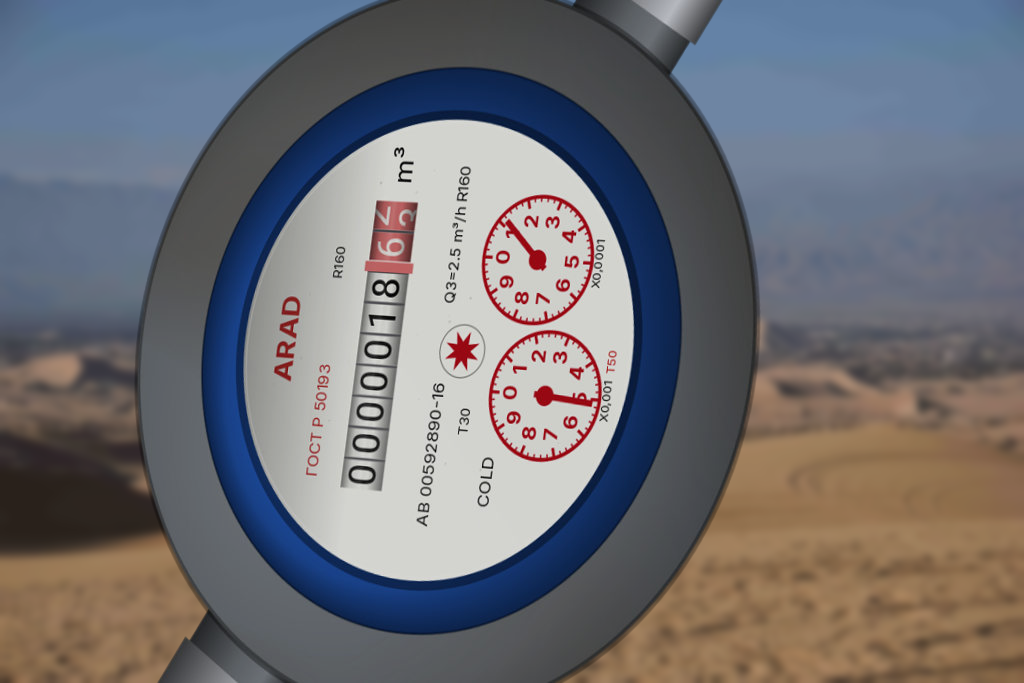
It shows 18.6251
